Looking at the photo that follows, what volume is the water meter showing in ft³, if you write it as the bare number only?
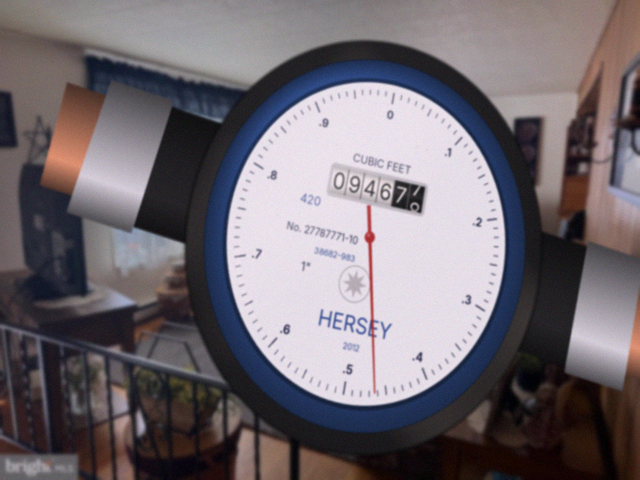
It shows 94677.46
